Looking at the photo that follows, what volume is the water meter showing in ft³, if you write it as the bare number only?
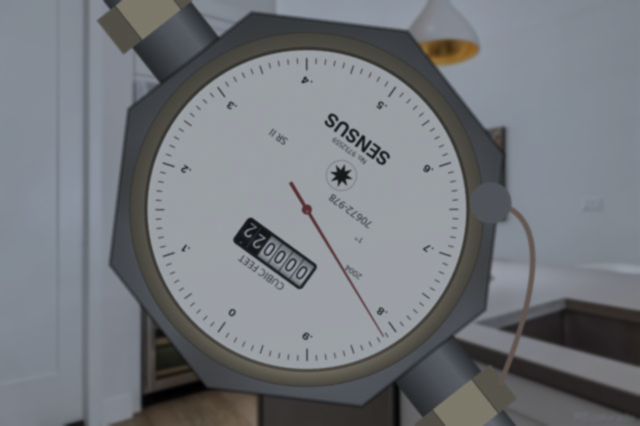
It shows 21.81
